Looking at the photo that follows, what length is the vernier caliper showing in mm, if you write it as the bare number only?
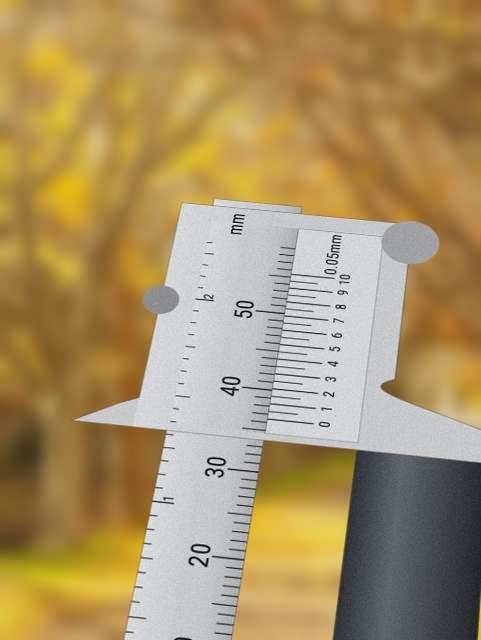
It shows 36.4
